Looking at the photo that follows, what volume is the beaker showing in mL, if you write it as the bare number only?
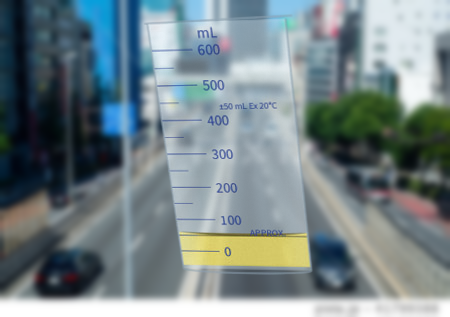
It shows 50
